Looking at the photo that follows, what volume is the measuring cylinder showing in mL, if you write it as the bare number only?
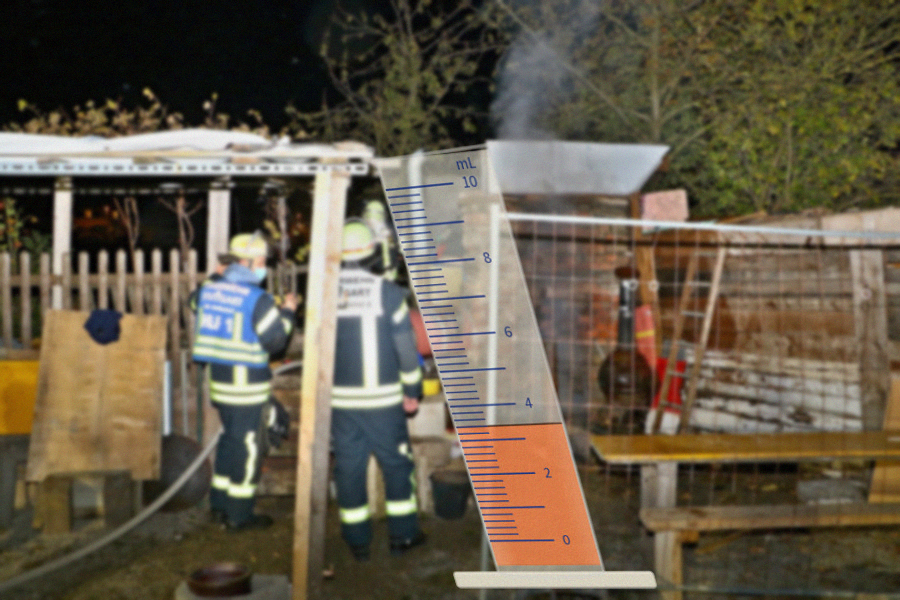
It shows 3.4
